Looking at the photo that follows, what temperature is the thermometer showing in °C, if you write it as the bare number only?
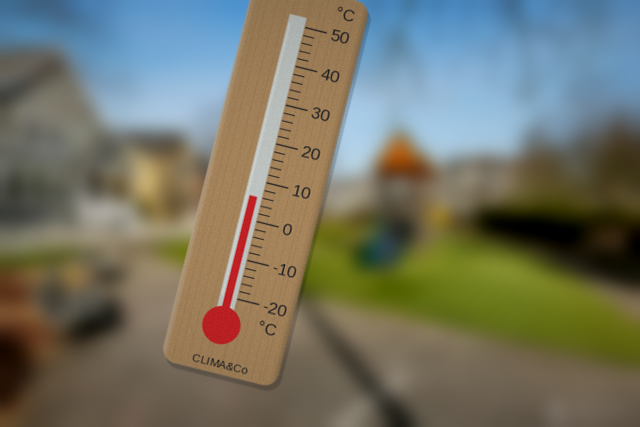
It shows 6
